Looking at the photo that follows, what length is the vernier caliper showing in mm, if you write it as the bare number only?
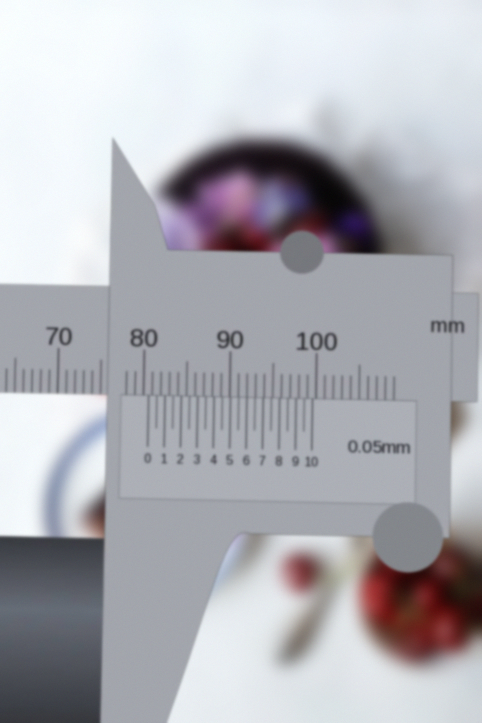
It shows 80.6
